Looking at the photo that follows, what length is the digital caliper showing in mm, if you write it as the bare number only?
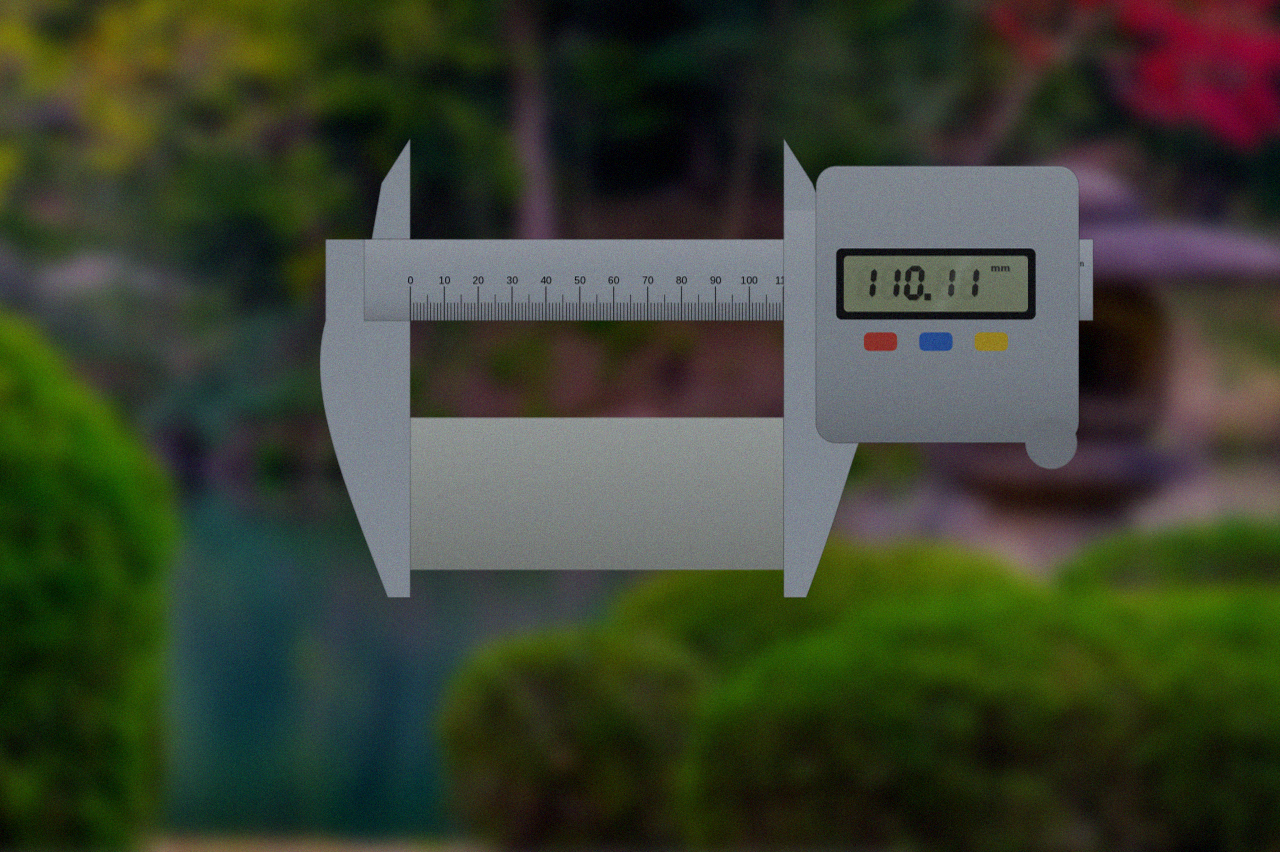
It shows 110.11
